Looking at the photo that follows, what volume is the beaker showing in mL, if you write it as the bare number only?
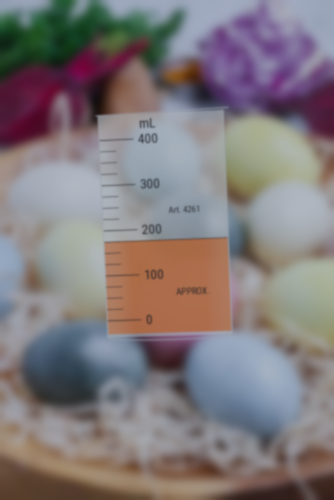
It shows 175
